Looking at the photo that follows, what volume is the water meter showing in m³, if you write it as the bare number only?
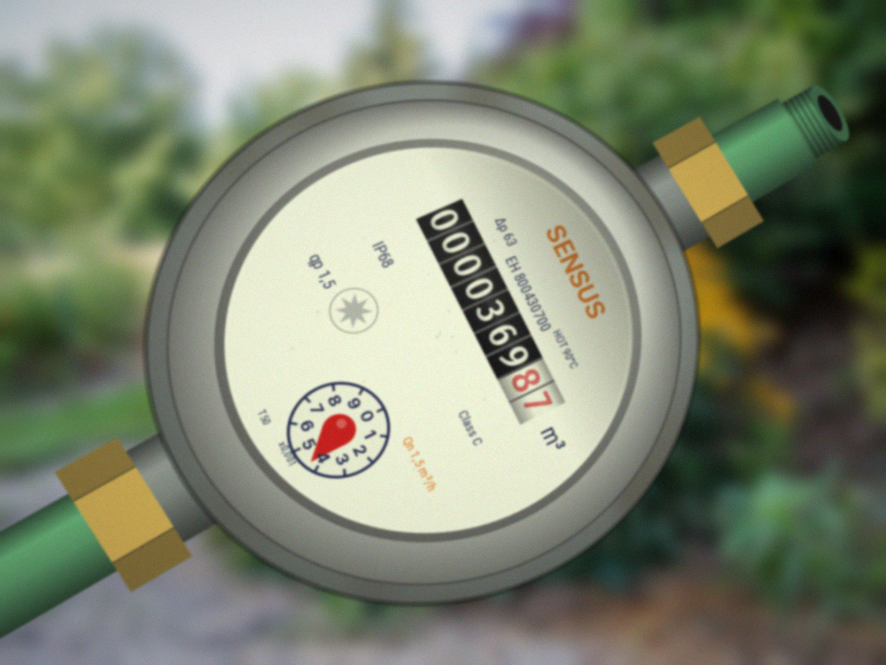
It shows 369.874
